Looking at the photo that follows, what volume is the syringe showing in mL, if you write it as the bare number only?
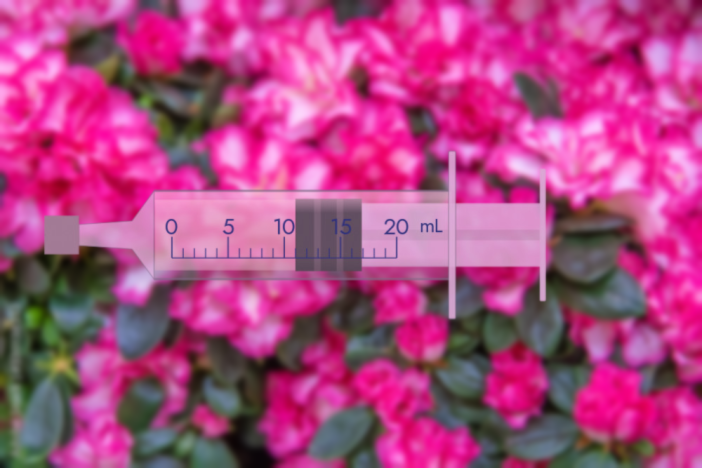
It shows 11
